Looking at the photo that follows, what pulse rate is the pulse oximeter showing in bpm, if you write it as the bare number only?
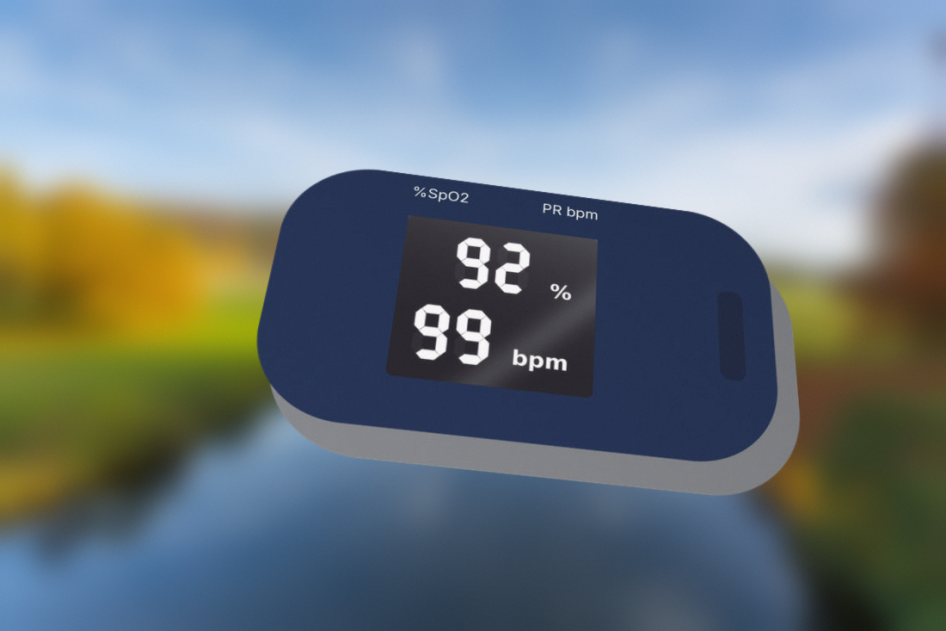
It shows 99
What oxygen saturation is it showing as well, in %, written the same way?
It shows 92
